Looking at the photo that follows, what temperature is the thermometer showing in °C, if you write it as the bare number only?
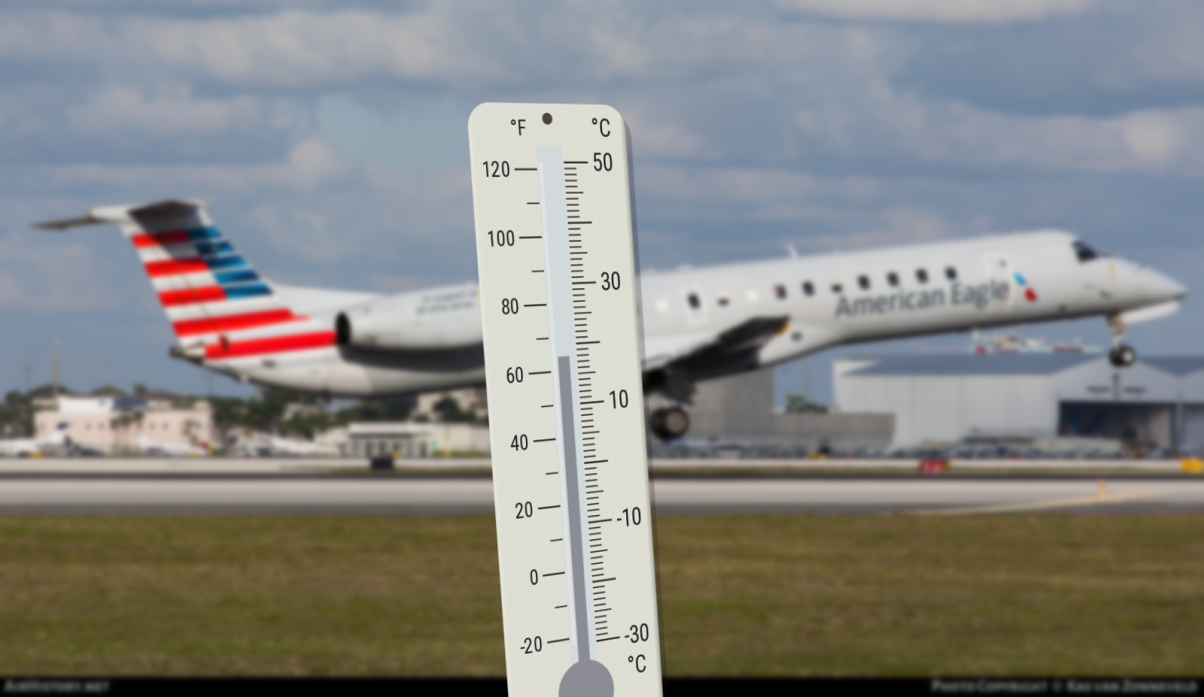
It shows 18
